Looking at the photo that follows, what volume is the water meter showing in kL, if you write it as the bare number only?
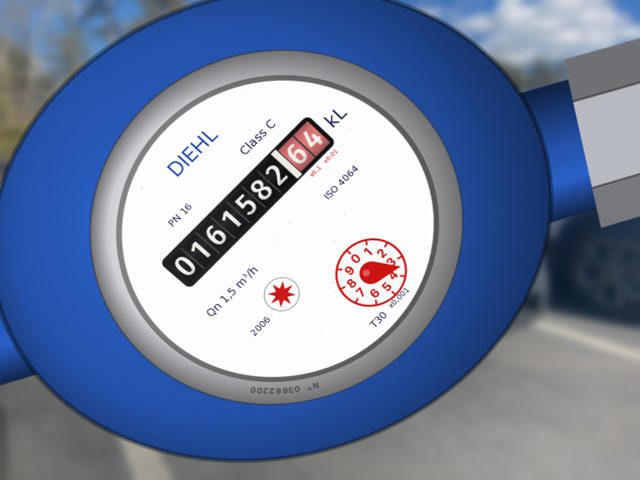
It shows 161582.643
